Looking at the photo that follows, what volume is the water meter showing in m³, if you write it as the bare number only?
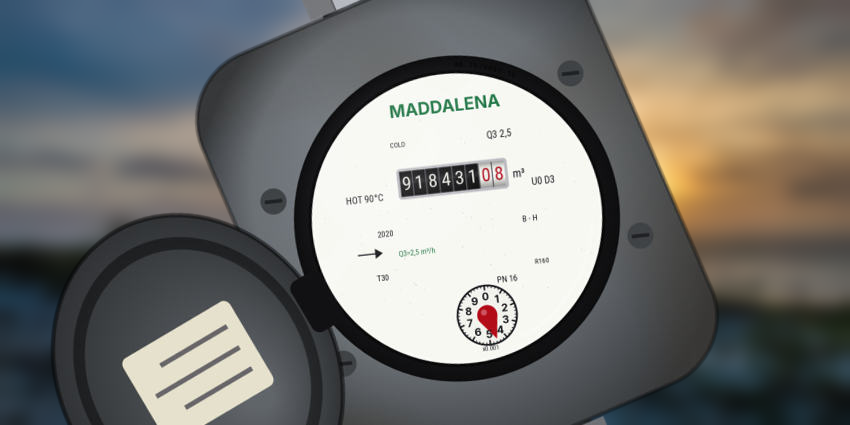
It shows 918431.084
